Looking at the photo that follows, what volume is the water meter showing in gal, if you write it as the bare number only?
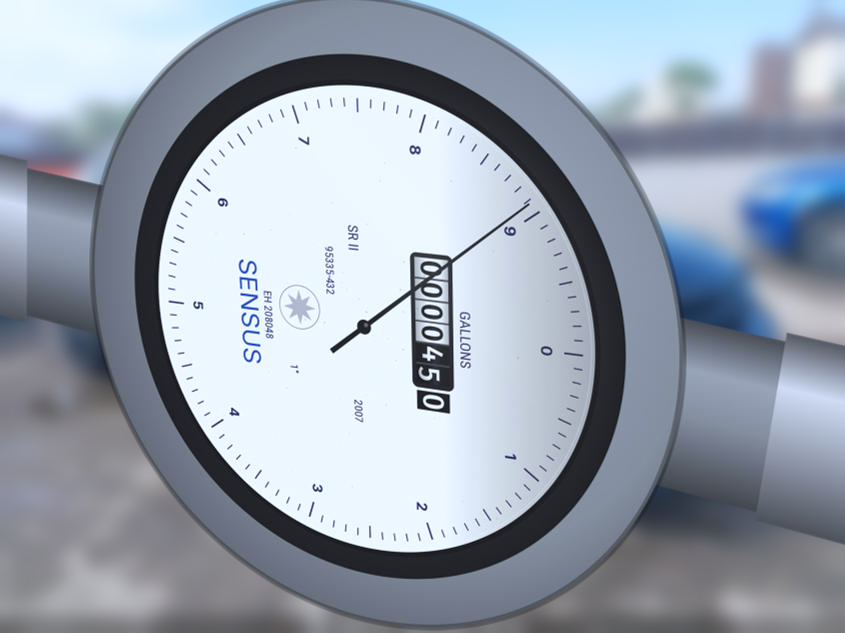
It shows 448.9
